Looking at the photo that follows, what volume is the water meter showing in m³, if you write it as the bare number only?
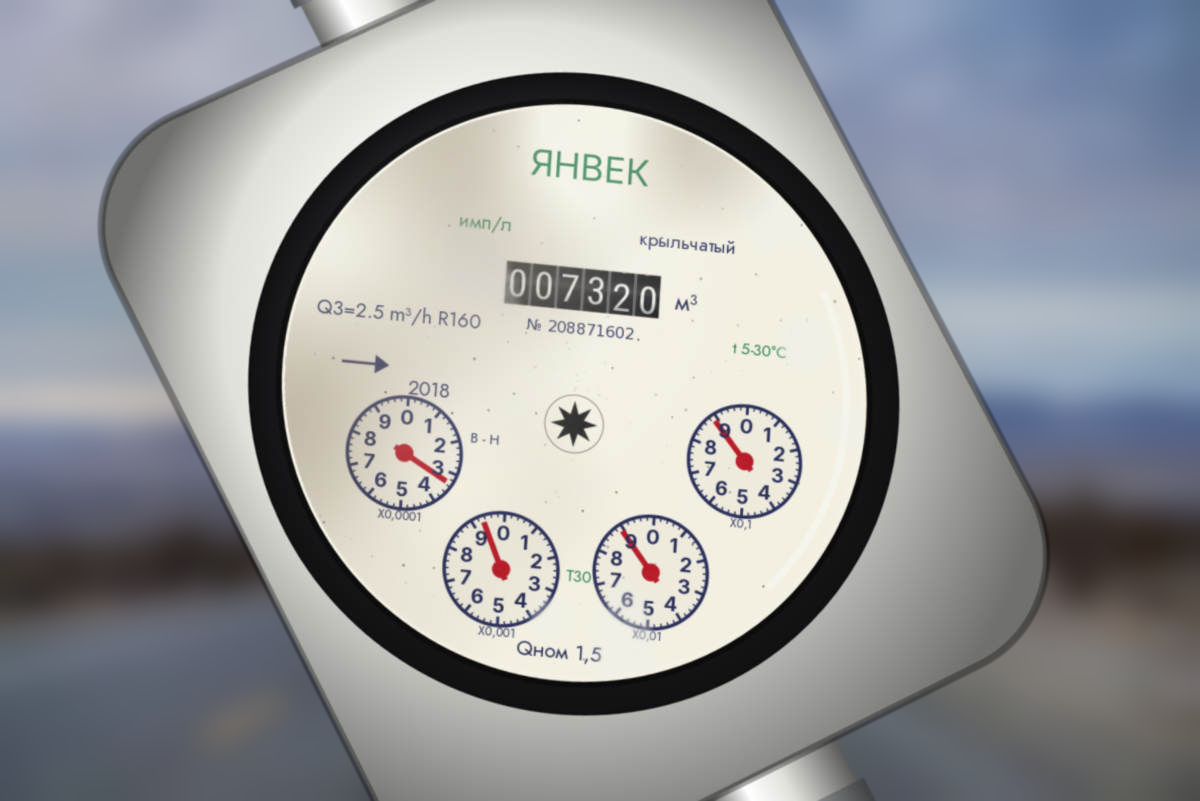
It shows 7319.8893
